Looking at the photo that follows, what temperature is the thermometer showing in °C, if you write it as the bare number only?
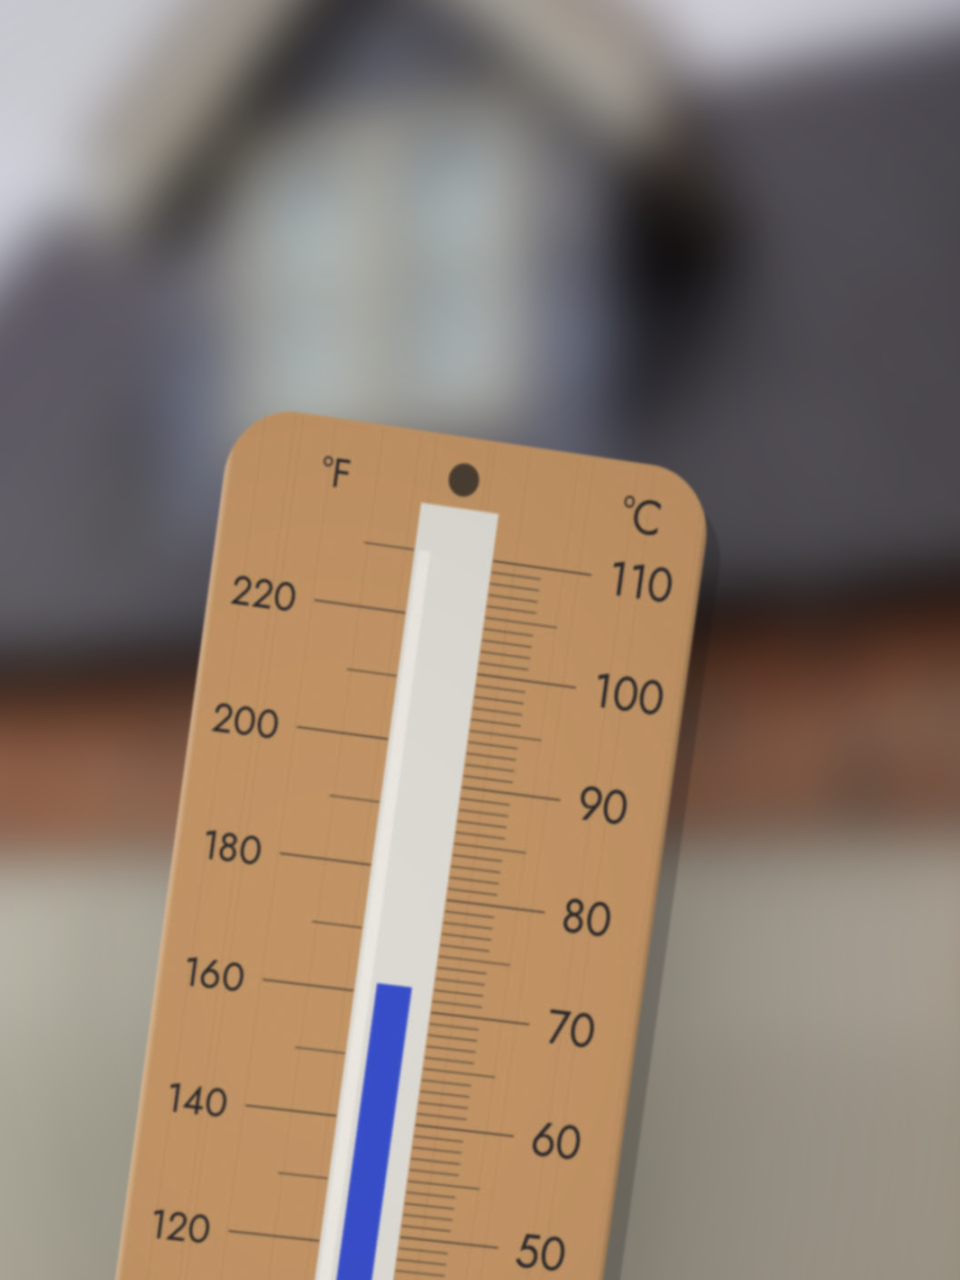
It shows 72
